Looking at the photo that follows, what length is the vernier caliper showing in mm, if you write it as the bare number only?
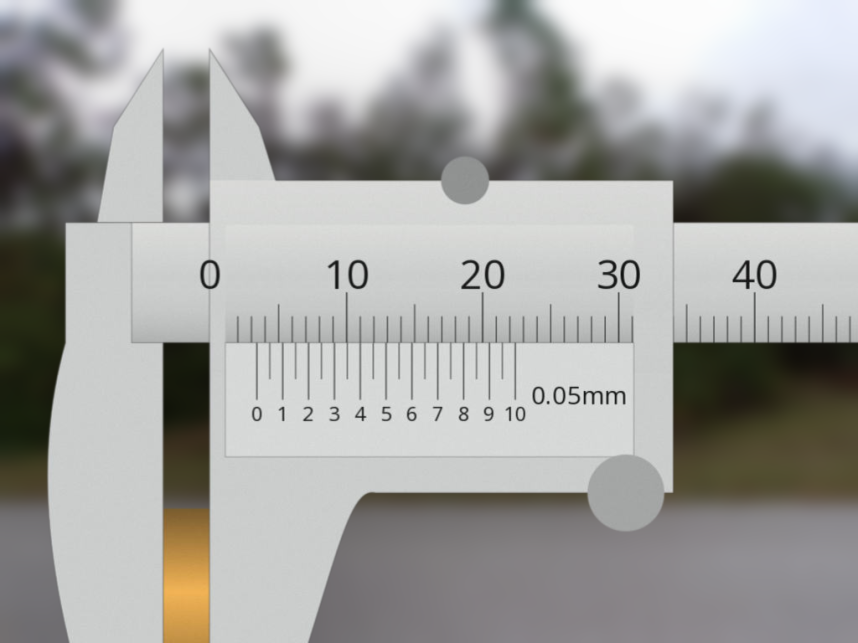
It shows 3.4
